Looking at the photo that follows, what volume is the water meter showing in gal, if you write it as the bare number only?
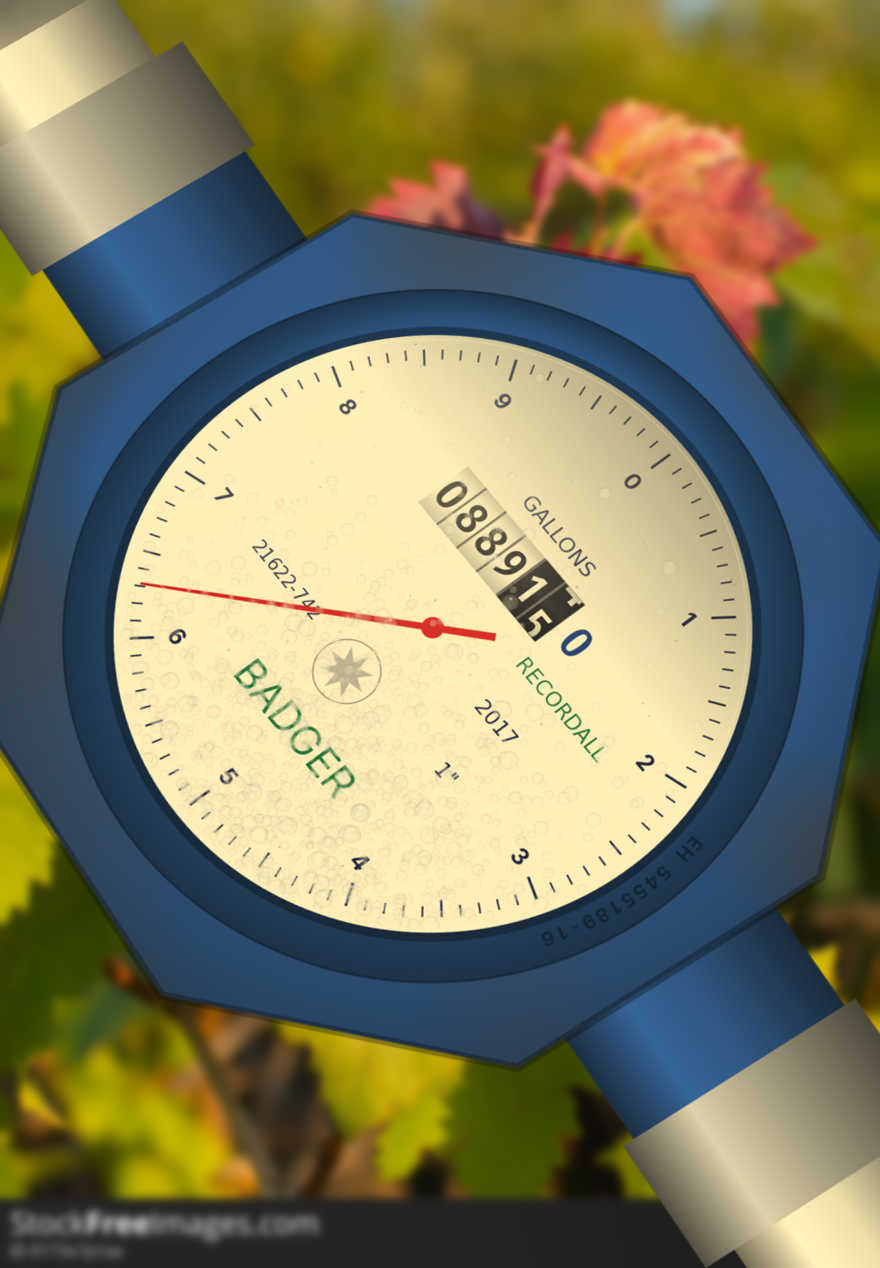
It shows 889146.3
